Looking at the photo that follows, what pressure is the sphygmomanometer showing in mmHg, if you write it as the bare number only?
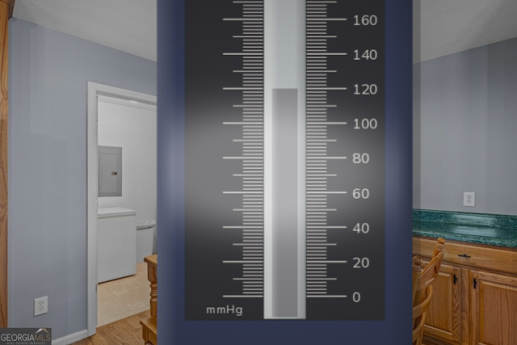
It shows 120
